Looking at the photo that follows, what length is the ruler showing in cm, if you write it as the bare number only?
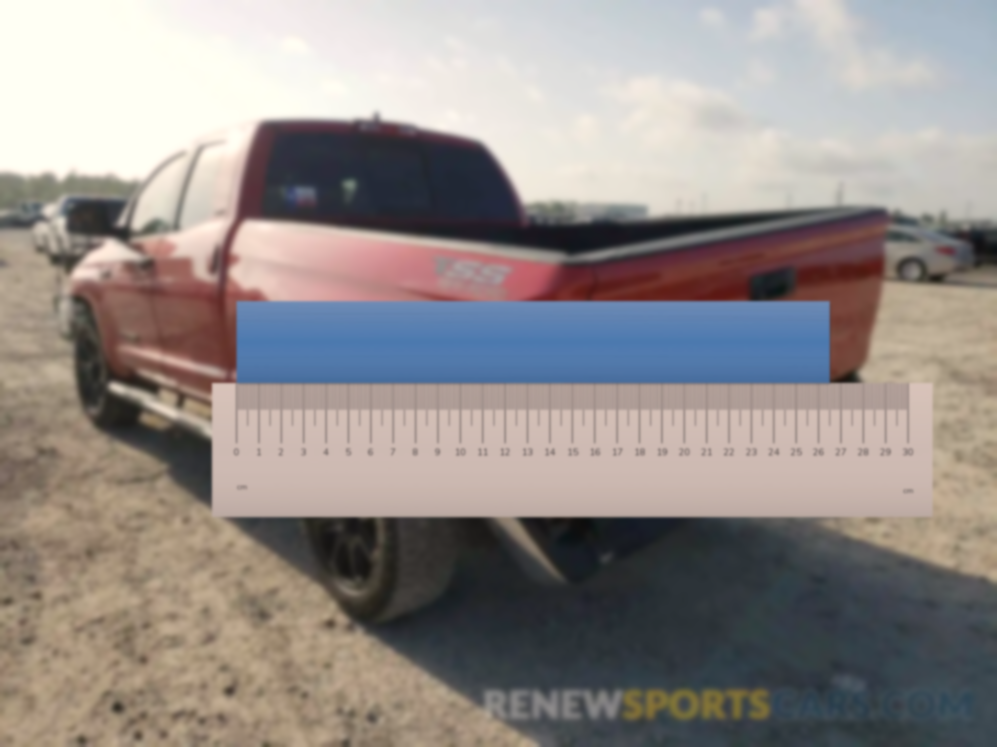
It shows 26.5
